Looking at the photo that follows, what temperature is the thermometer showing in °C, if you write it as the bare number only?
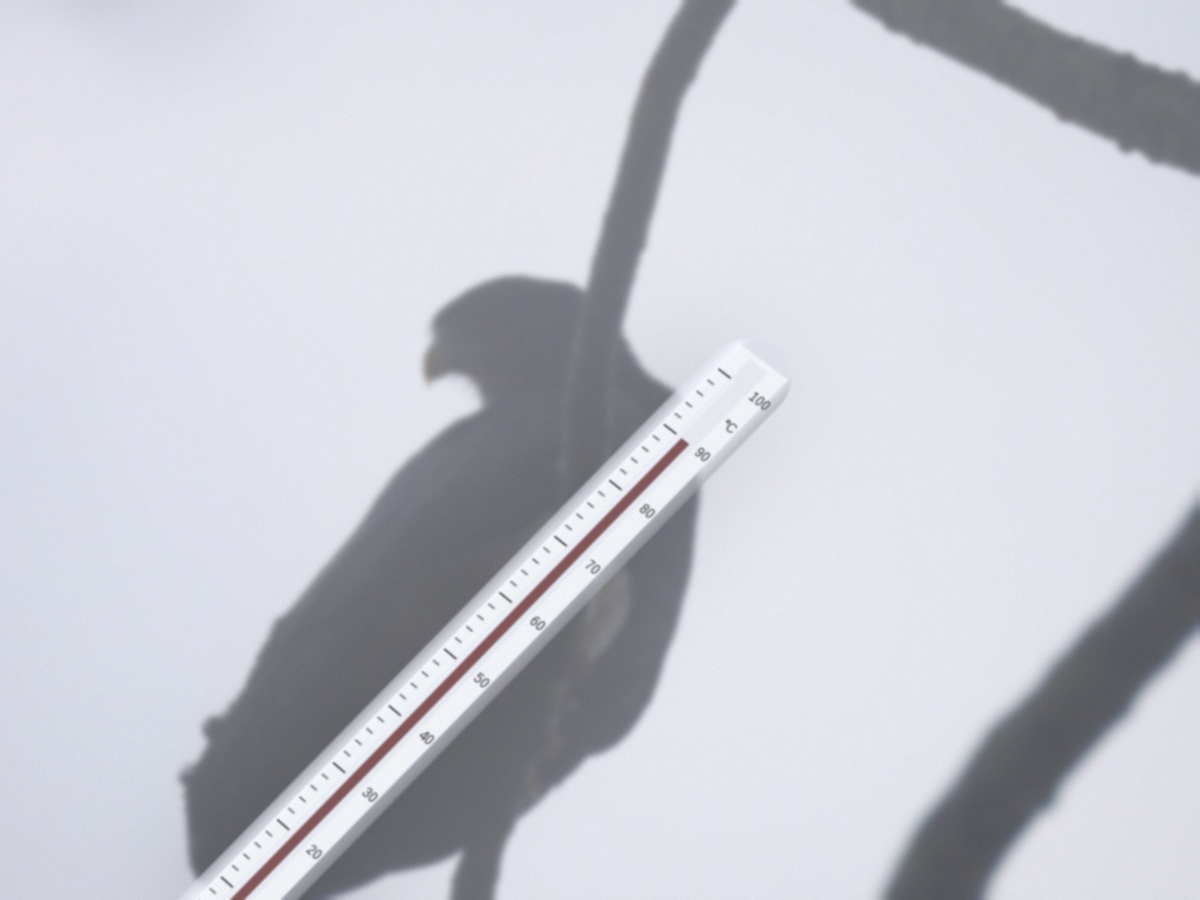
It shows 90
